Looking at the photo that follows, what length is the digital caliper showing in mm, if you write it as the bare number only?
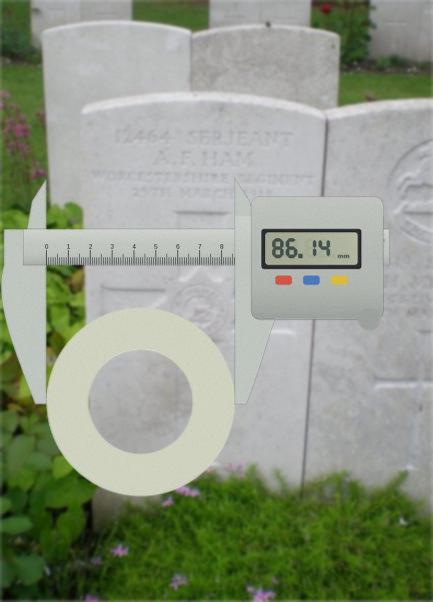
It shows 86.14
